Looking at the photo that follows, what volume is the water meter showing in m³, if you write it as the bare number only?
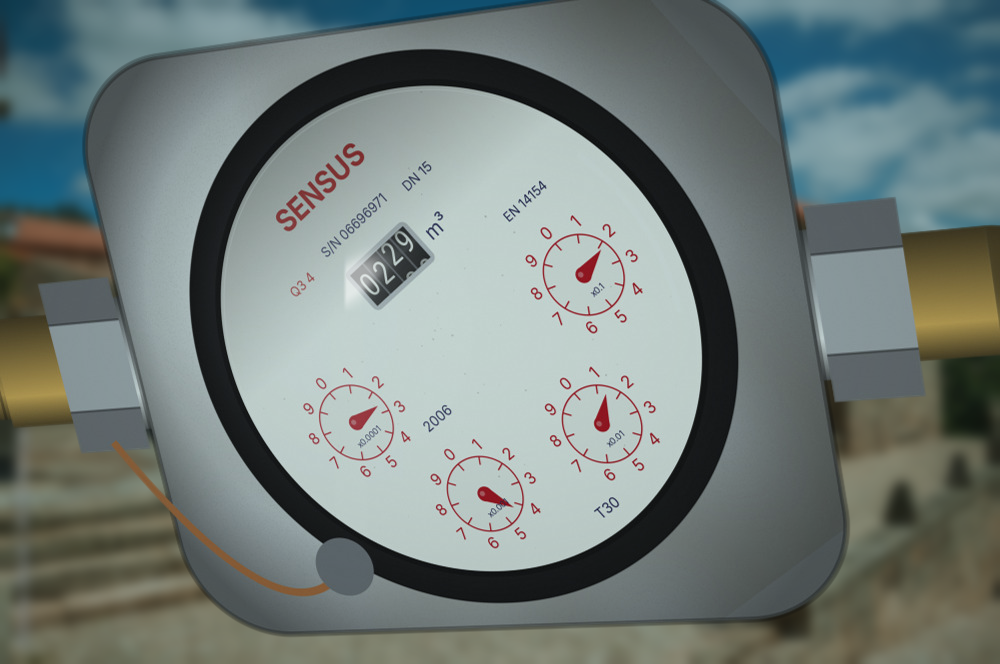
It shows 229.2142
